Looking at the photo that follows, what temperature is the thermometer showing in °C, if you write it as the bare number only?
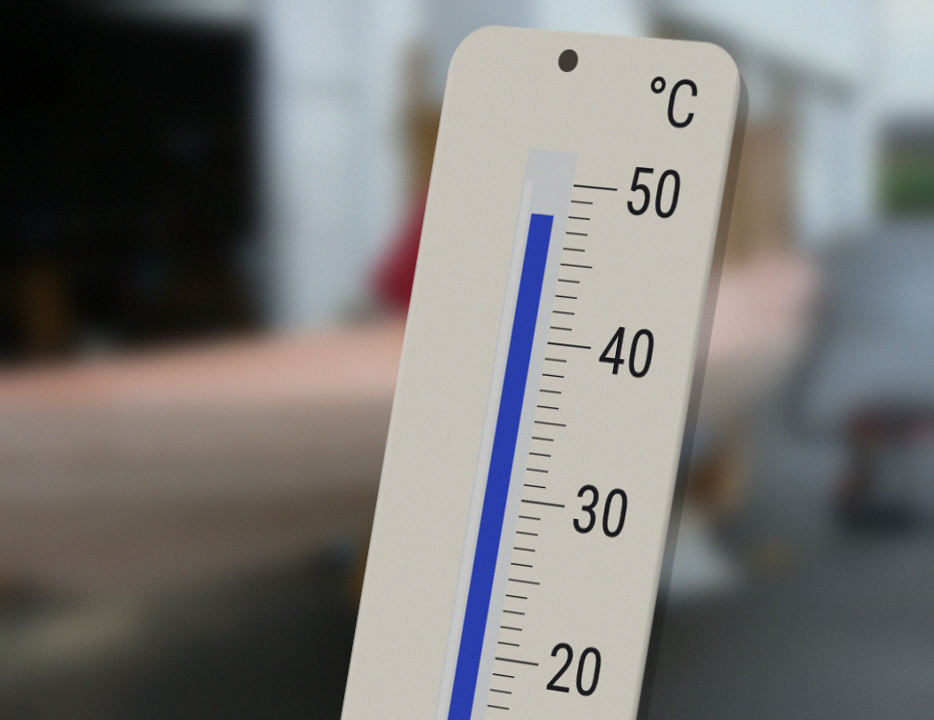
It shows 48
